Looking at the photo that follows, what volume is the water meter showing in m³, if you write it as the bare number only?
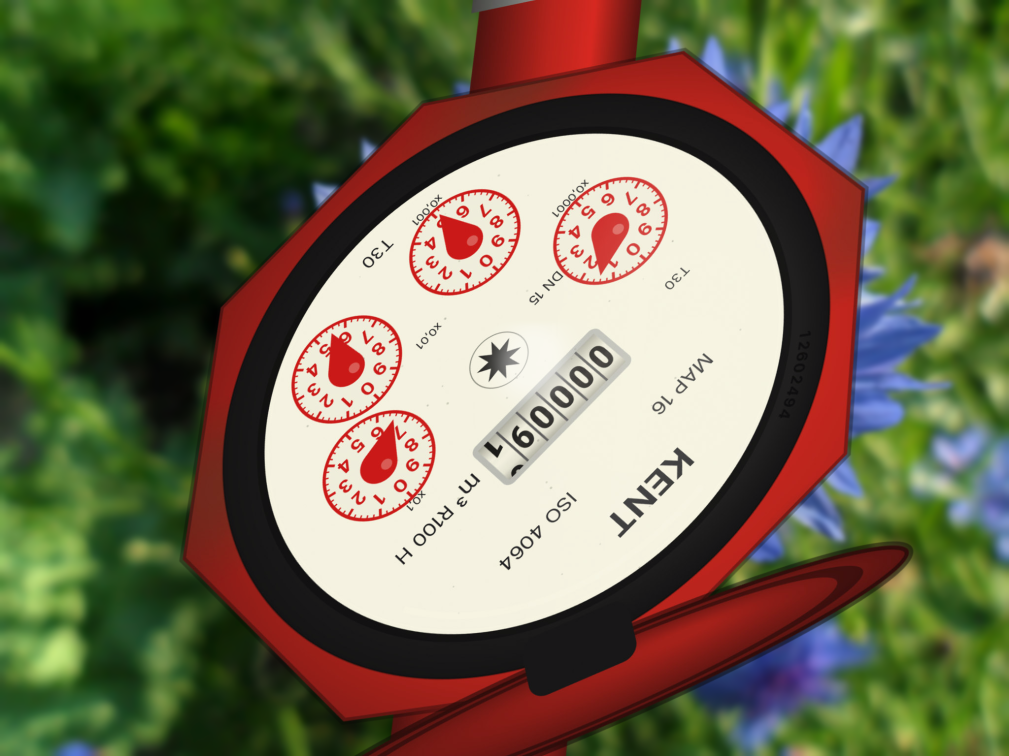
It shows 90.6551
